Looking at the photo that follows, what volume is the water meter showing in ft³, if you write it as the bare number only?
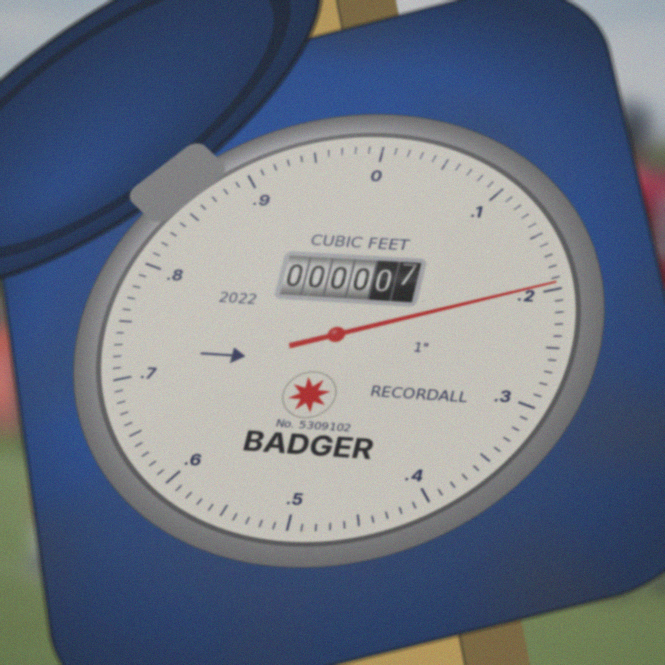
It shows 7.19
